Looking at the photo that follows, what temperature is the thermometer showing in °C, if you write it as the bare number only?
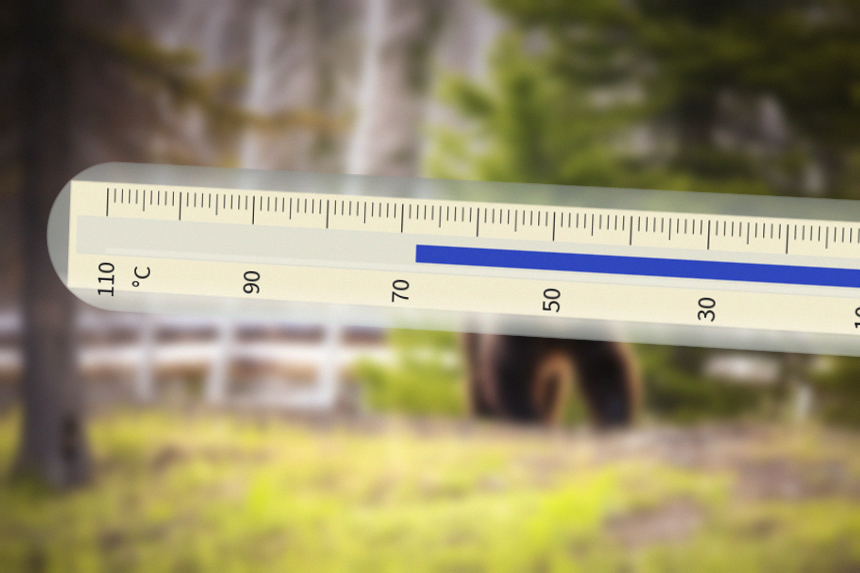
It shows 68
